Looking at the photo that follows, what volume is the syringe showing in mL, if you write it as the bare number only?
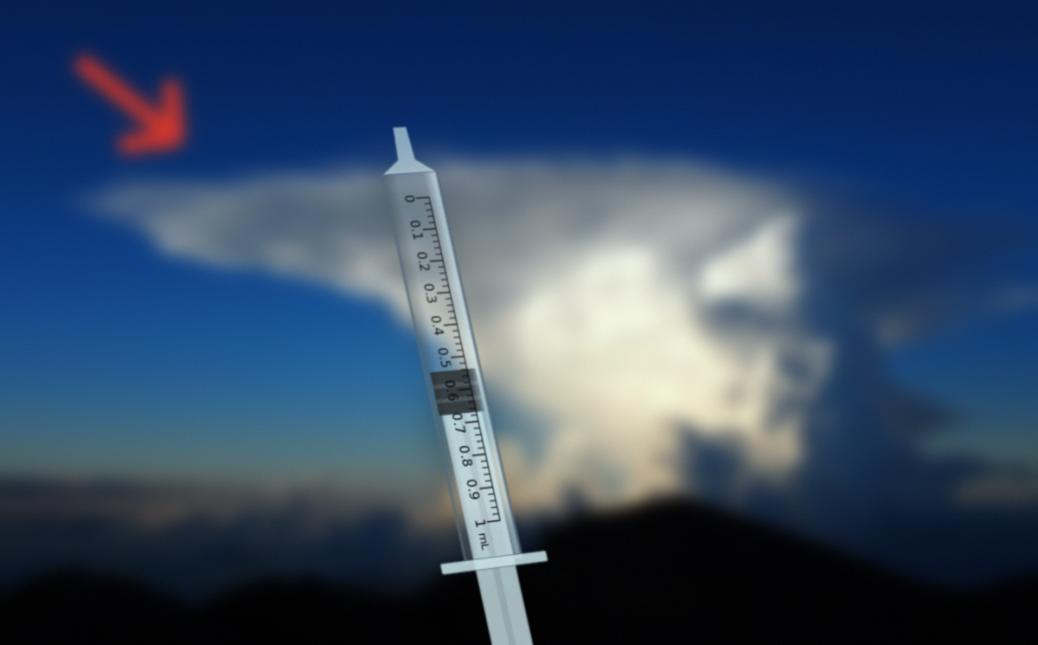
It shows 0.54
